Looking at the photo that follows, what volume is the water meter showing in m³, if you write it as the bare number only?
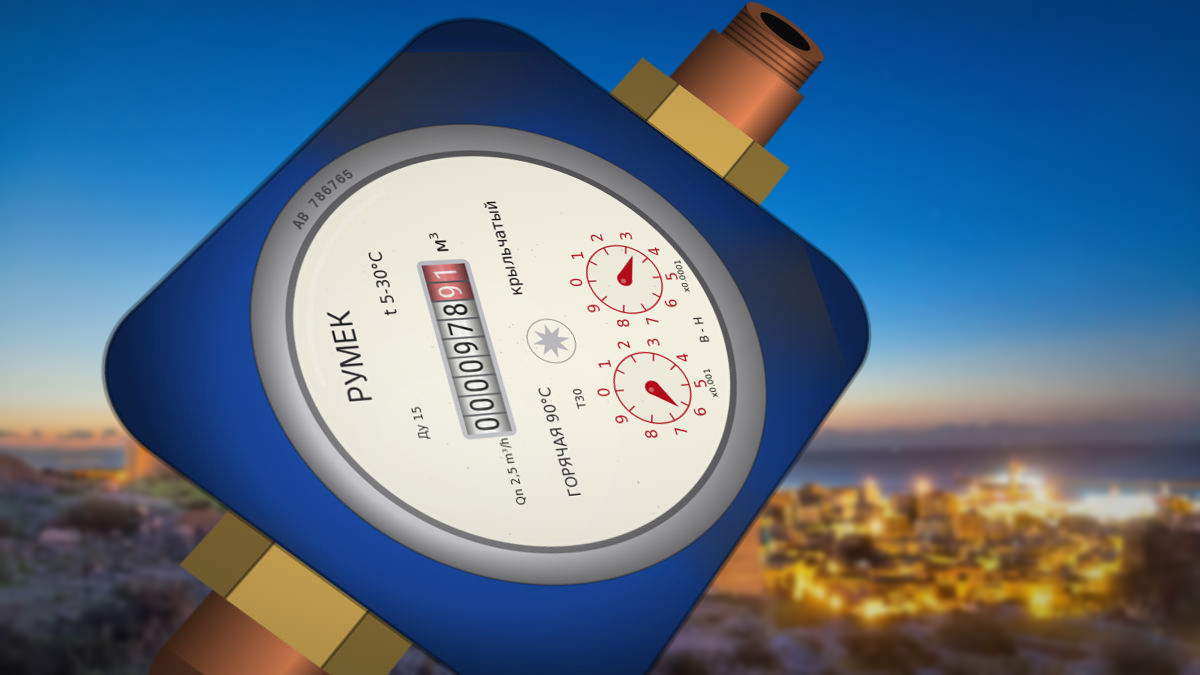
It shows 978.9163
